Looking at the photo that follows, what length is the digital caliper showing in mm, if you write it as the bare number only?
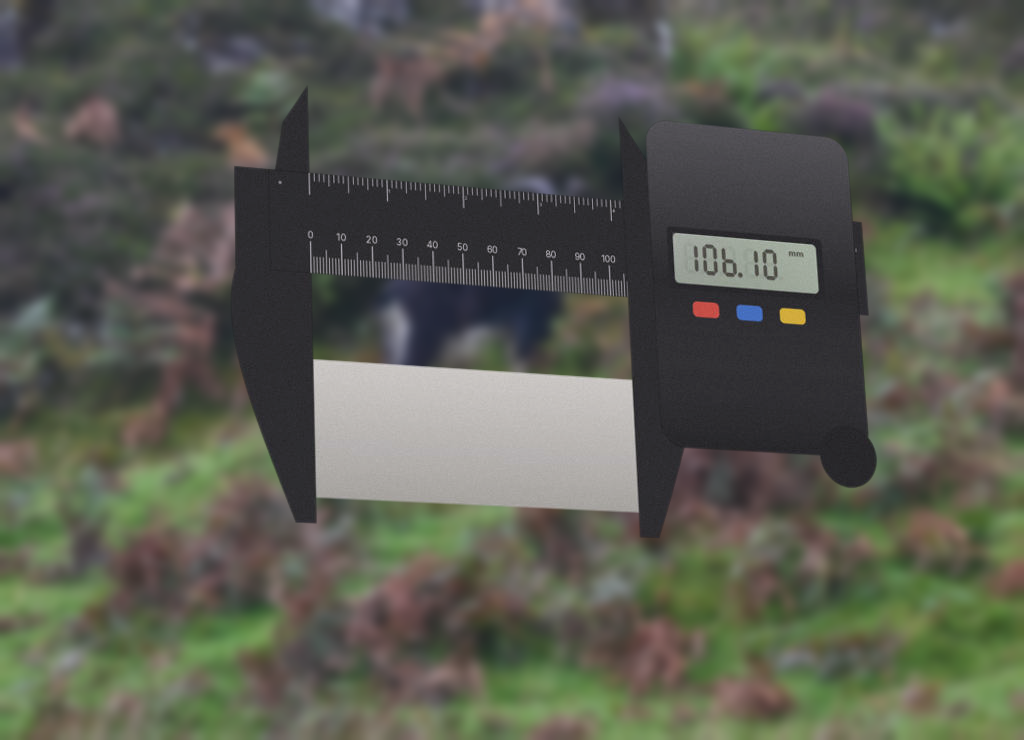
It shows 106.10
